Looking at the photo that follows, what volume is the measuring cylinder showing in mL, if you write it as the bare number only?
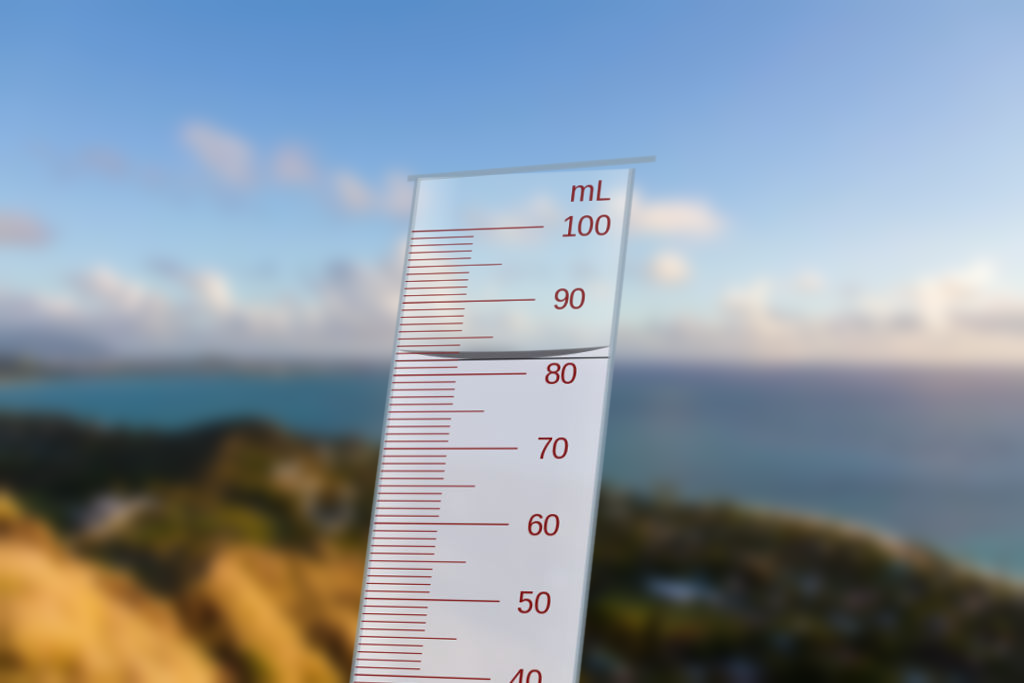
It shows 82
